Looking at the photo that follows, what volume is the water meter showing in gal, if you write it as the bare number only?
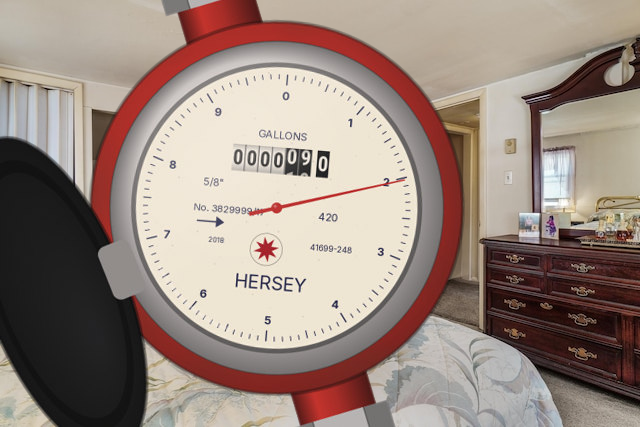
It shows 92.0
